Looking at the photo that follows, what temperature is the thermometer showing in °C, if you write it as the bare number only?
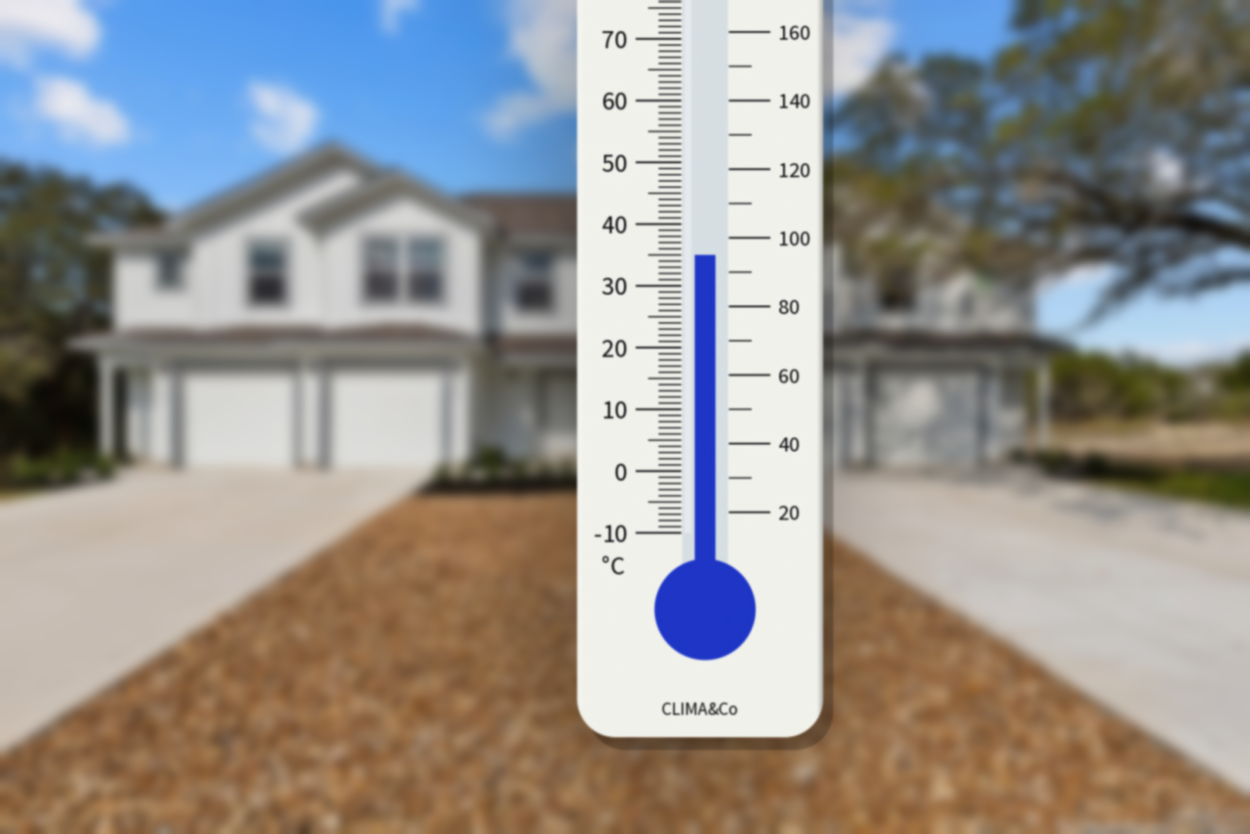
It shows 35
